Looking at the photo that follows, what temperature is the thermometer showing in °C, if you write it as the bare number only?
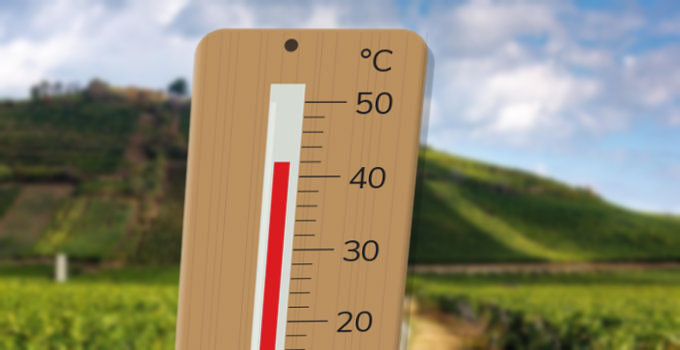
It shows 42
